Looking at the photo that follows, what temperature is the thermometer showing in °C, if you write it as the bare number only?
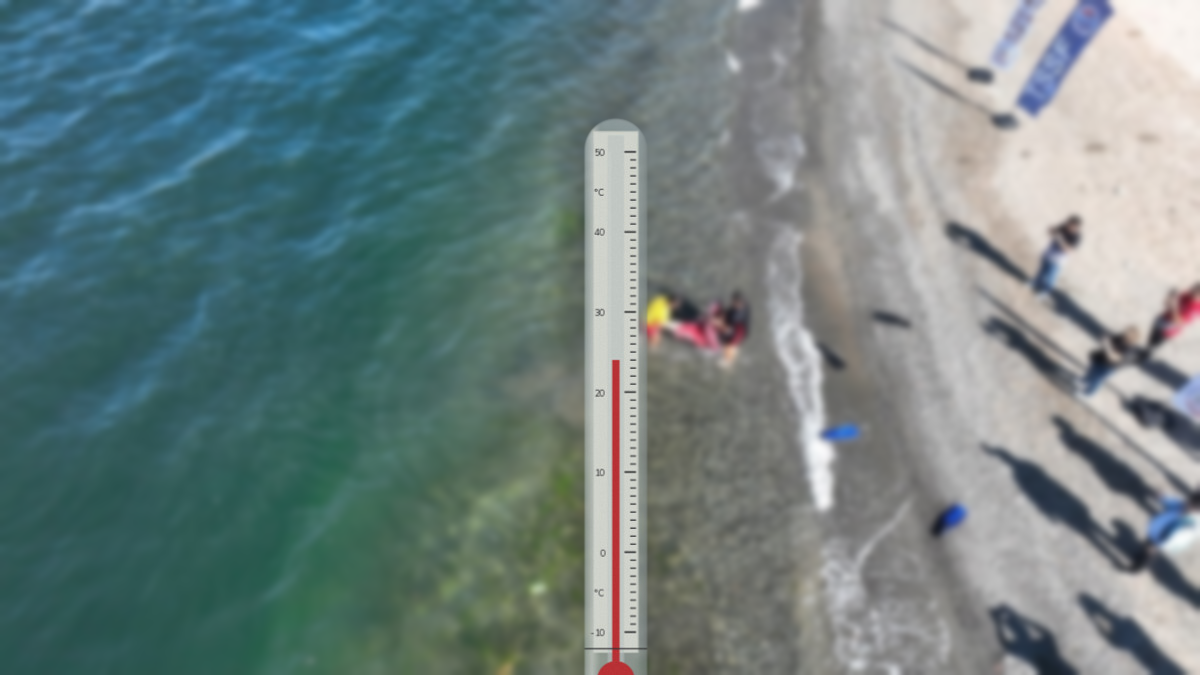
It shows 24
